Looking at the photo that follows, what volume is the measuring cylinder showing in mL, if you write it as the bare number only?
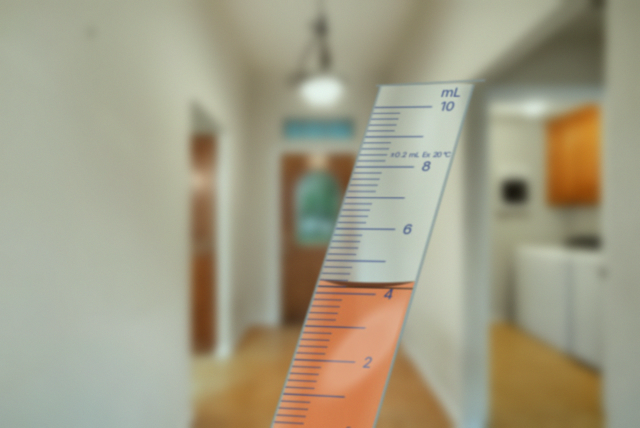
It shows 4.2
